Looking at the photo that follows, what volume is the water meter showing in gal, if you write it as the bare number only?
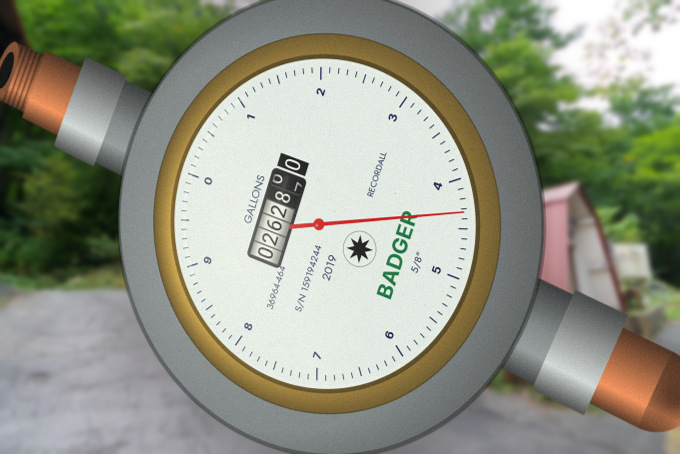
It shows 262864.3
